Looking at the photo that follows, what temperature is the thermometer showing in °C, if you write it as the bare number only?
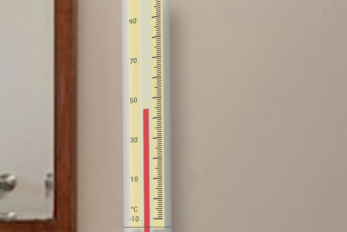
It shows 45
